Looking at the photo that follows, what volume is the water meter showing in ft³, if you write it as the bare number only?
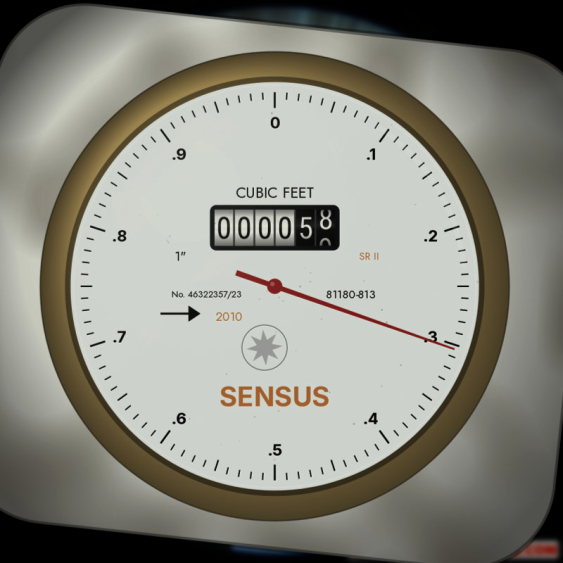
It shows 58.30
